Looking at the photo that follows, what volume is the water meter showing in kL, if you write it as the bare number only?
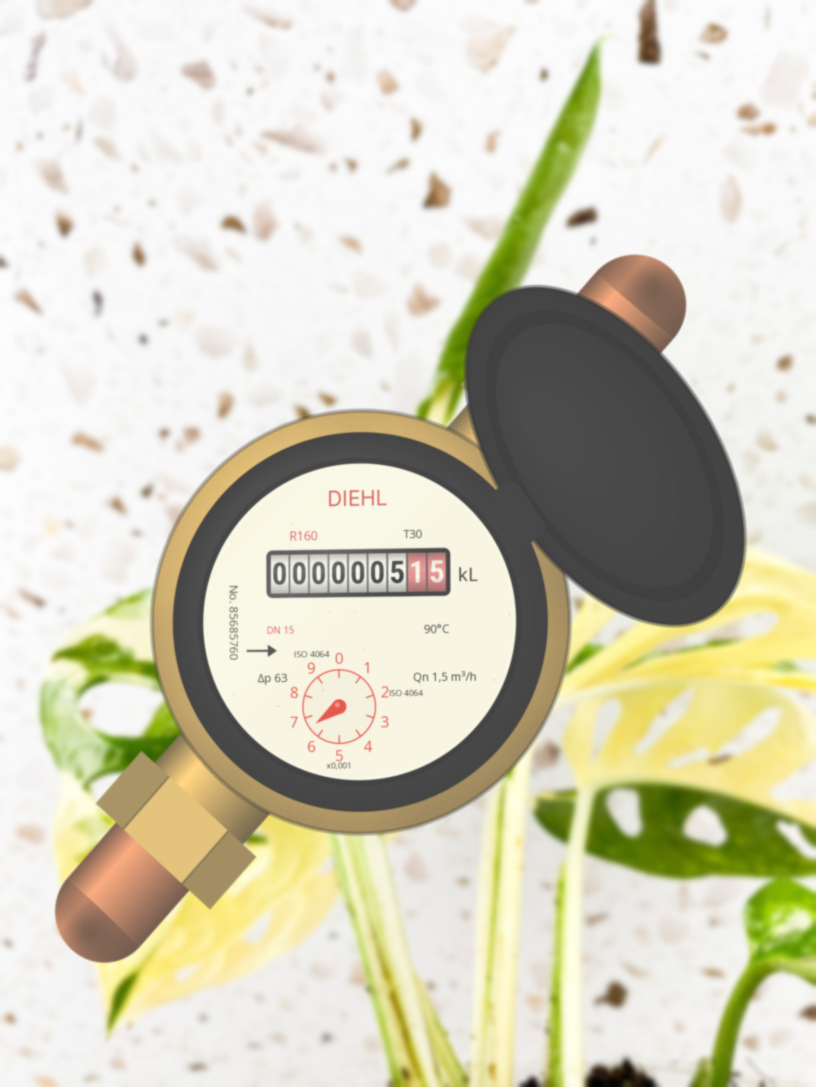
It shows 5.156
